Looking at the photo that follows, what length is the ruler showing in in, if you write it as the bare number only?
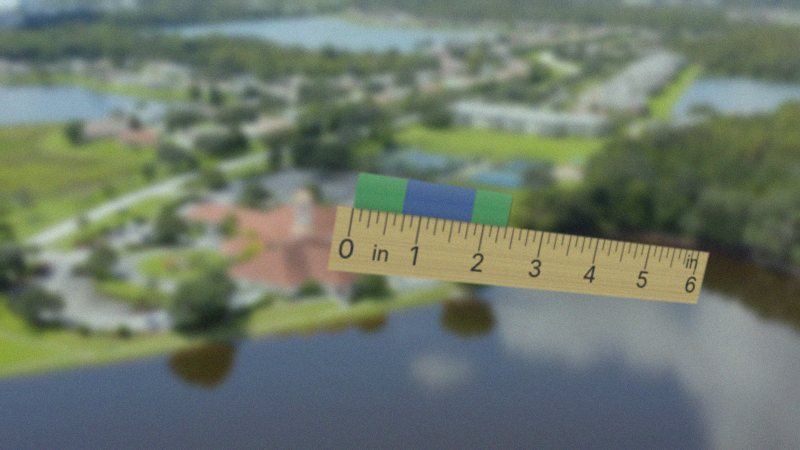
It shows 2.375
